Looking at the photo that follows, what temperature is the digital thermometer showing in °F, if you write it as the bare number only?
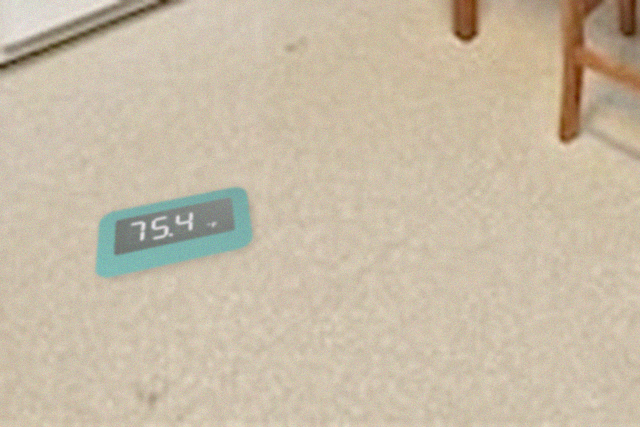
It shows 75.4
